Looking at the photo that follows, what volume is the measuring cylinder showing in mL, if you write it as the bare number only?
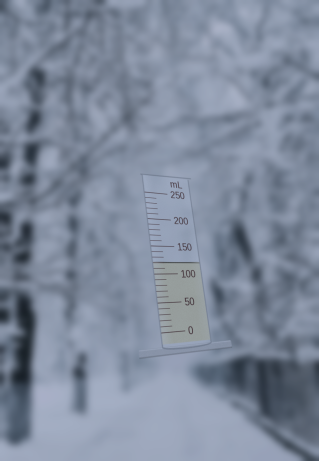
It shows 120
